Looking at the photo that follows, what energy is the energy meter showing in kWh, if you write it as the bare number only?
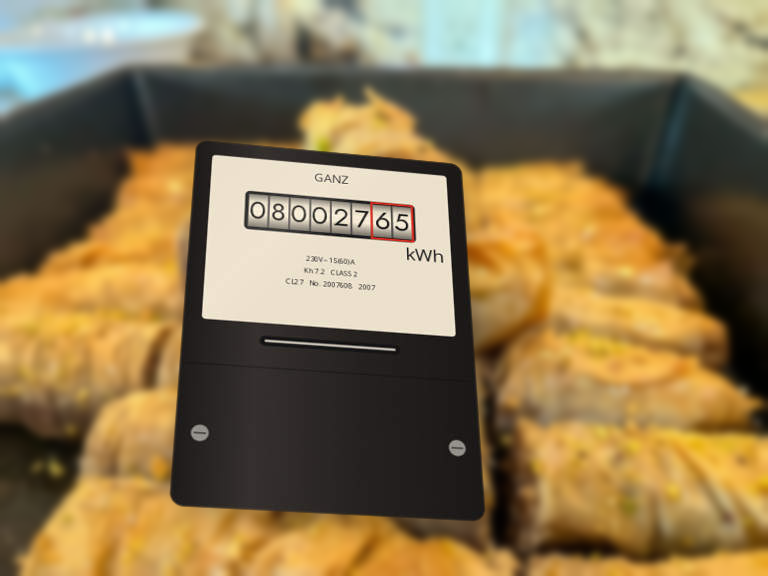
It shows 80027.65
